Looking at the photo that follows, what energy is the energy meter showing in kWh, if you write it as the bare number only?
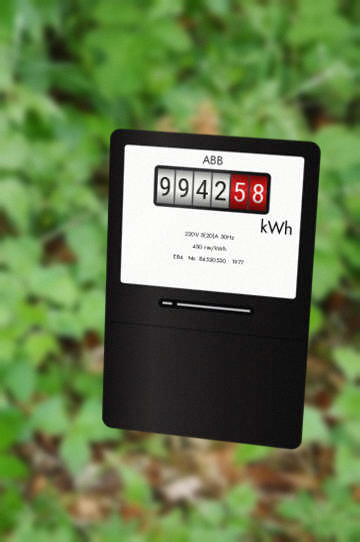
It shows 9942.58
